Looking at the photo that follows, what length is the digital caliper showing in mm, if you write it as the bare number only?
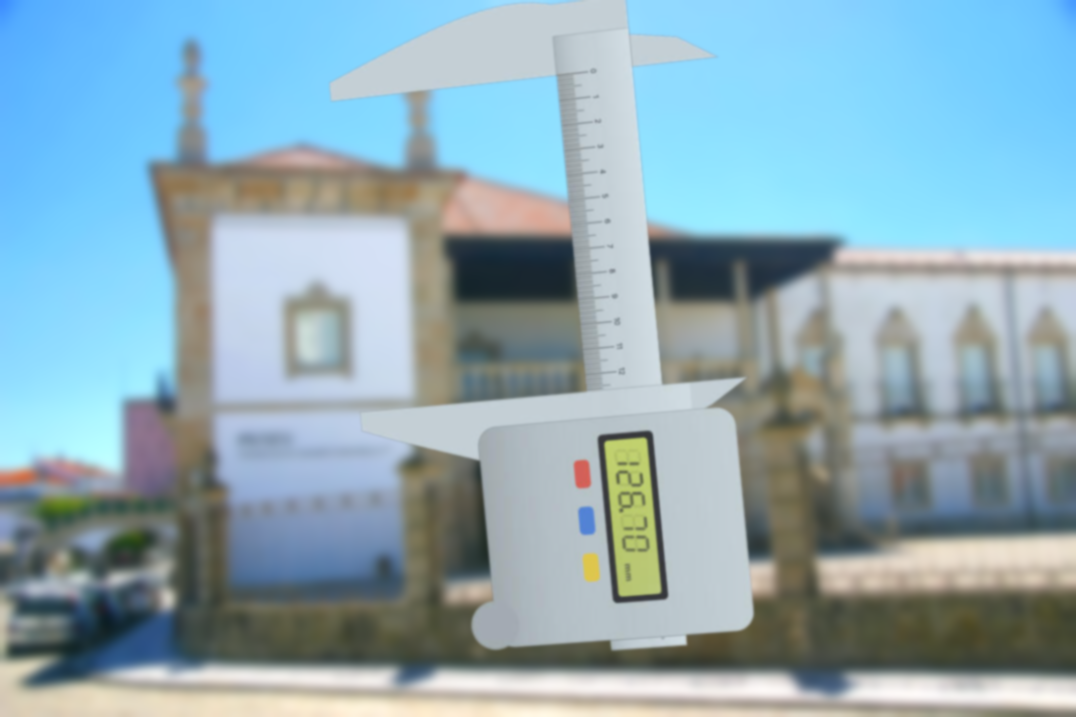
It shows 126.70
